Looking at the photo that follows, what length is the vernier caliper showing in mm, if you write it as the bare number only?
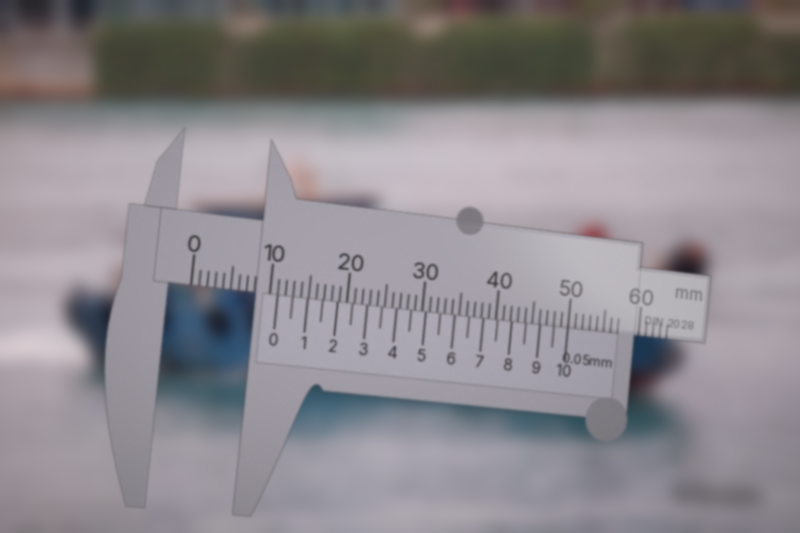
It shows 11.0
